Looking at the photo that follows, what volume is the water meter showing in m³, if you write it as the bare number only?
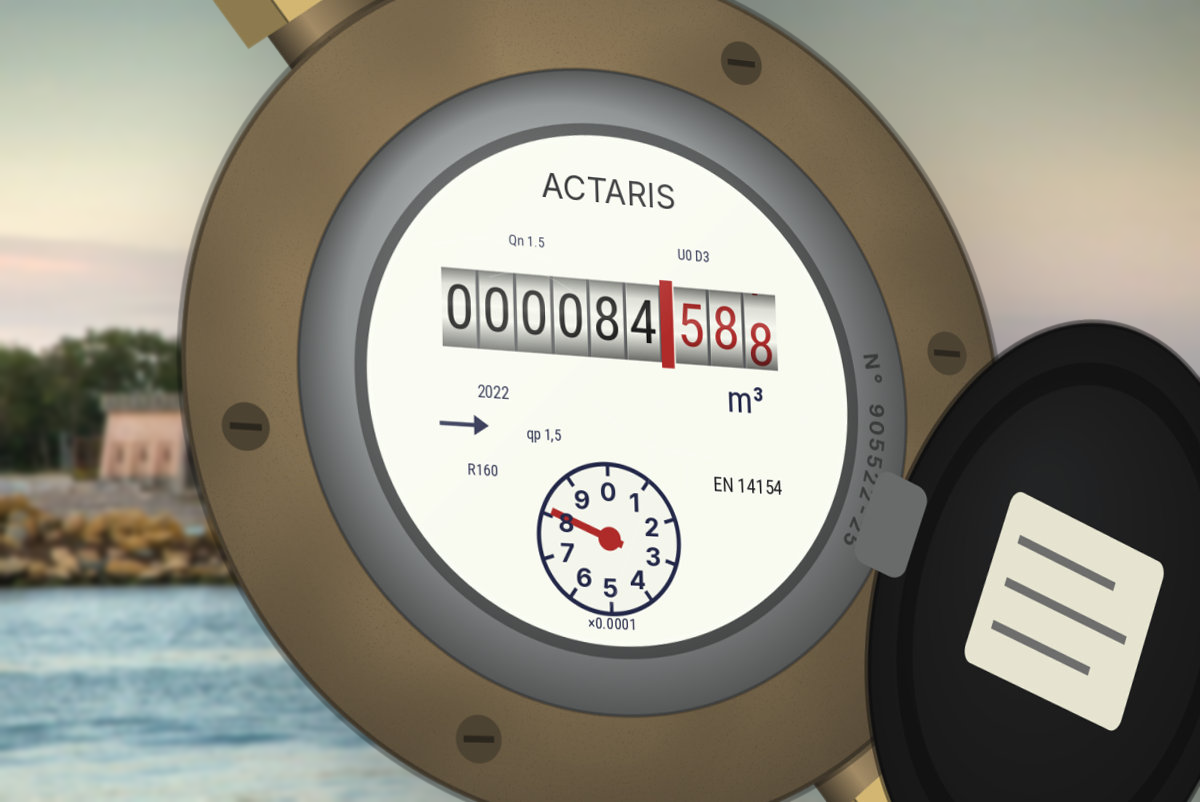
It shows 84.5878
